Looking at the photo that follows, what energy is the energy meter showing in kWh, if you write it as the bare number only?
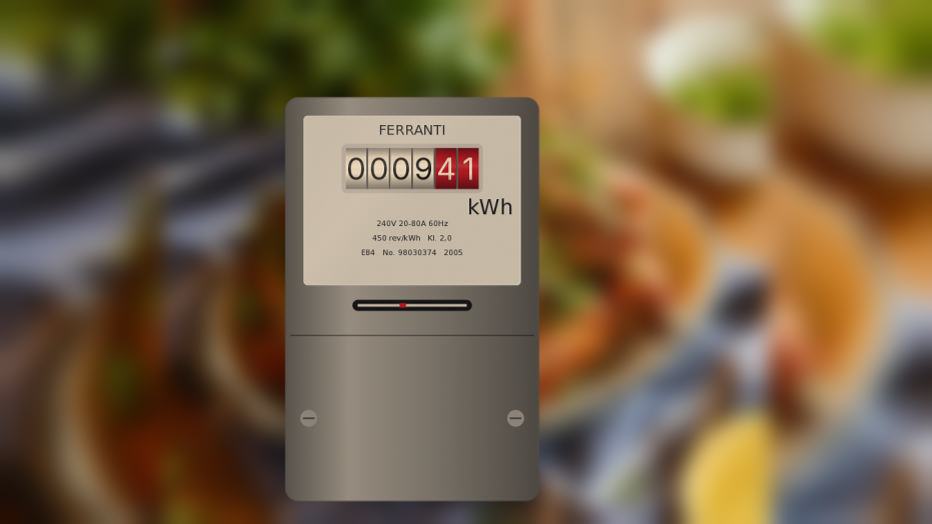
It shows 9.41
